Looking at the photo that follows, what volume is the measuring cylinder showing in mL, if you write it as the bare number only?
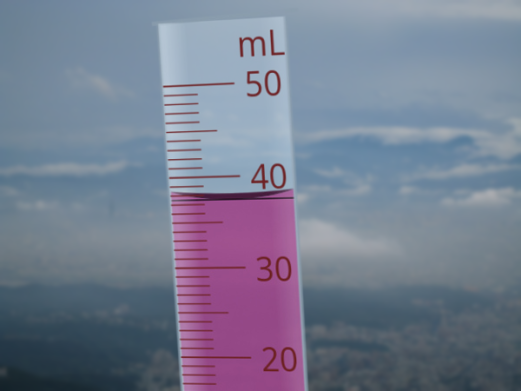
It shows 37.5
